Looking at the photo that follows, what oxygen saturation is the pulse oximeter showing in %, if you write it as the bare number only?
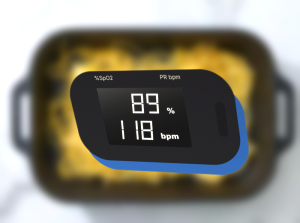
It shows 89
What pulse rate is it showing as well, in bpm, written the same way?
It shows 118
